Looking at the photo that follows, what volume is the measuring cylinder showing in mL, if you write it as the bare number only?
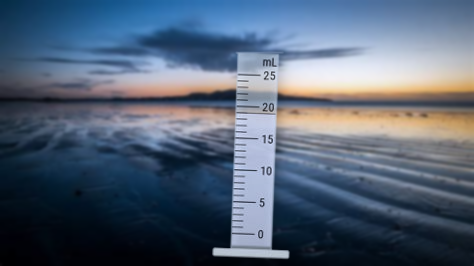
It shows 19
